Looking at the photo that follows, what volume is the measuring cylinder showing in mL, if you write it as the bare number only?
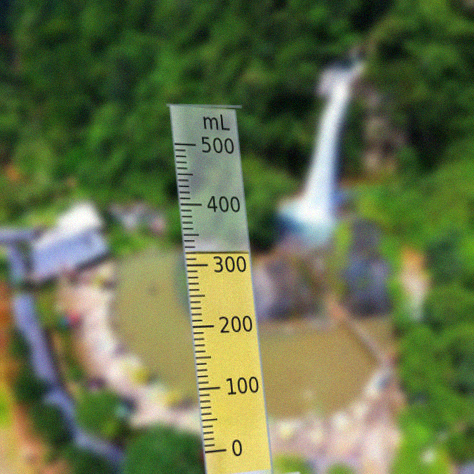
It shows 320
